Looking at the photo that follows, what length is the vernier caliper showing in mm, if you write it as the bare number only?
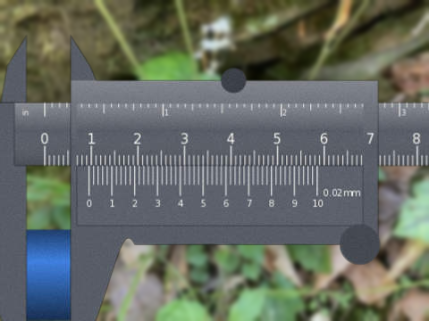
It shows 9.5
